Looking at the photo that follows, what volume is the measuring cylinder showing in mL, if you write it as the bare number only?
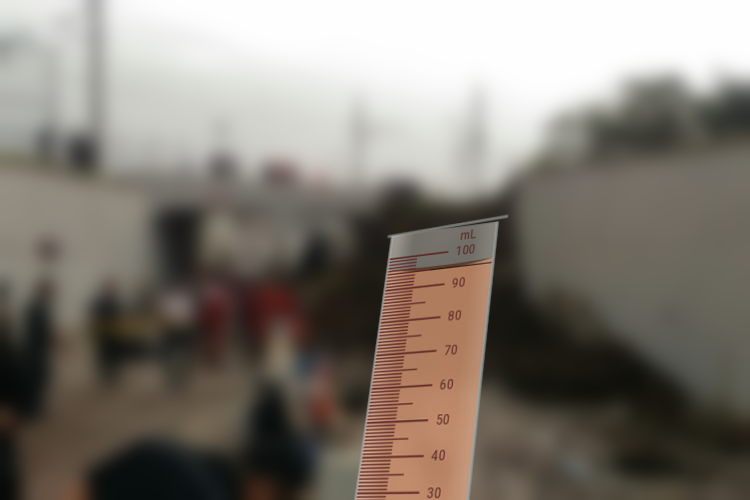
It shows 95
